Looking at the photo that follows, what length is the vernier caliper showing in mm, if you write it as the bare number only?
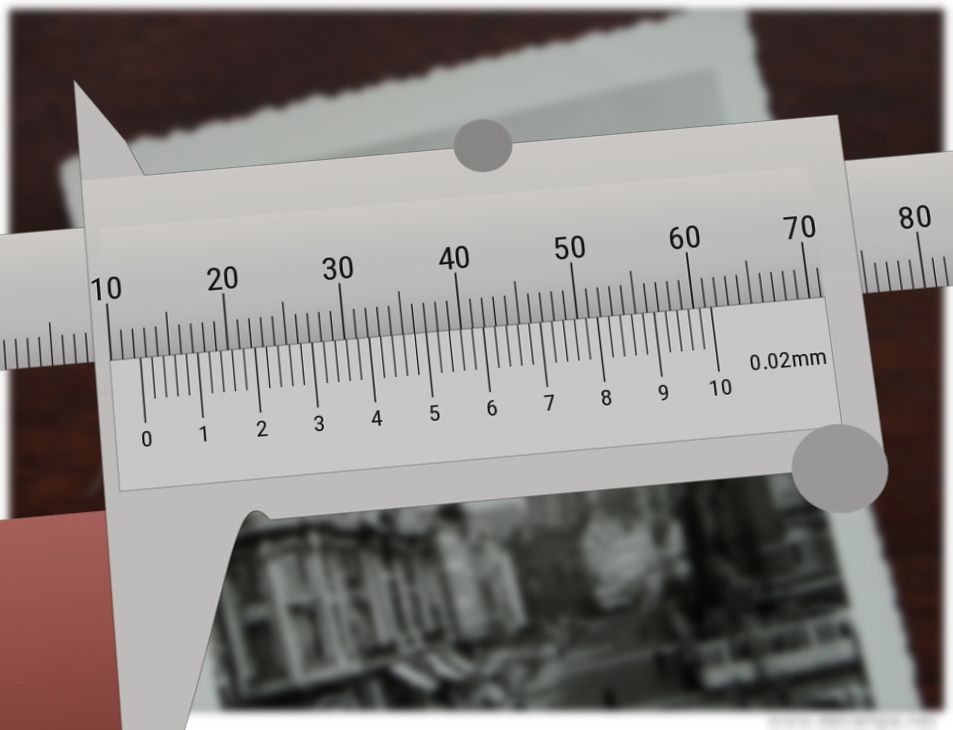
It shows 12.5
